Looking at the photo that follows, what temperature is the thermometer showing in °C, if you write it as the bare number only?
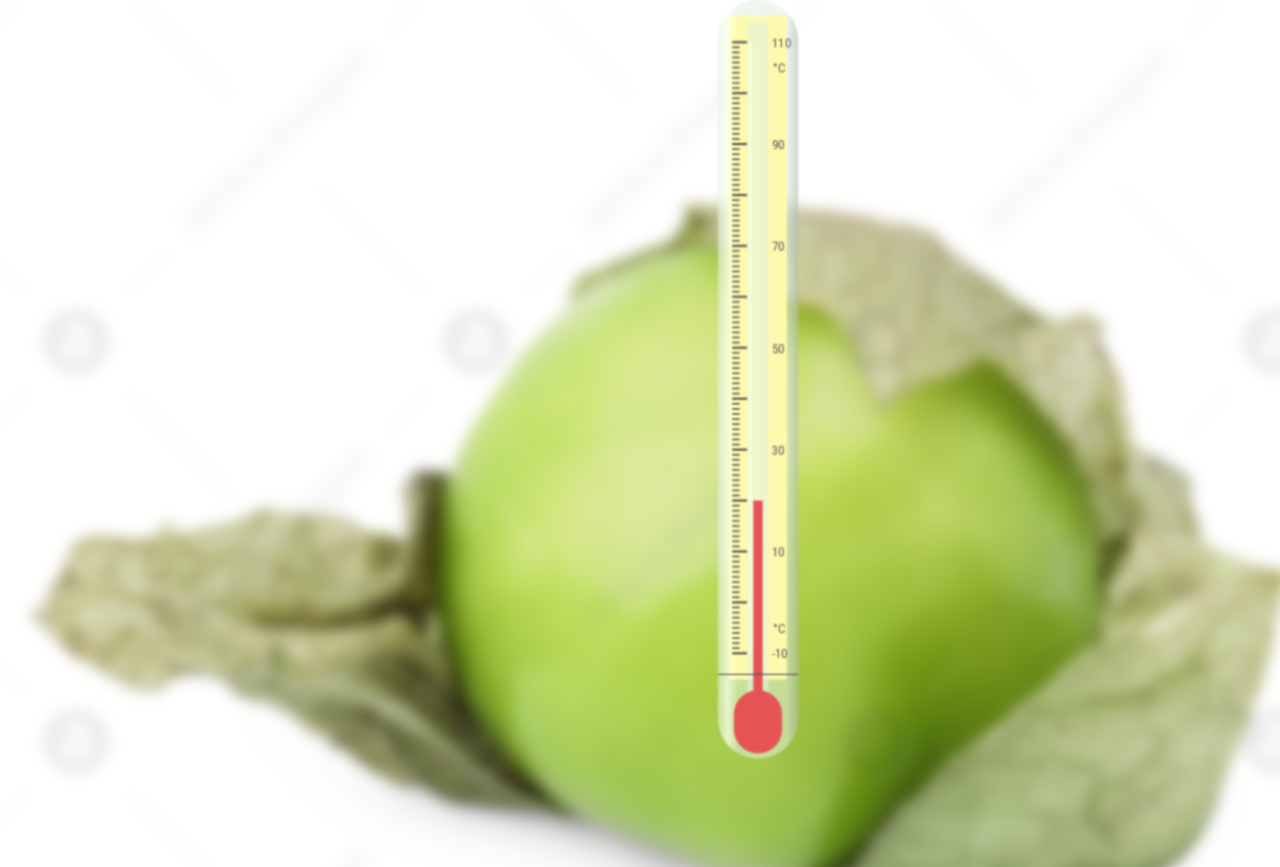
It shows 20
